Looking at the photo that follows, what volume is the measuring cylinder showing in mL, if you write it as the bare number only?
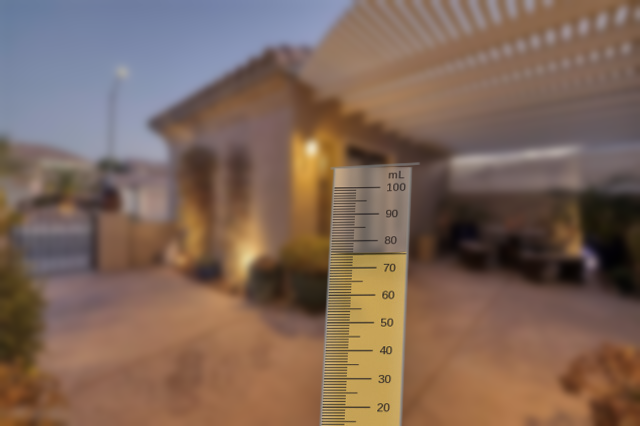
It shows 75
